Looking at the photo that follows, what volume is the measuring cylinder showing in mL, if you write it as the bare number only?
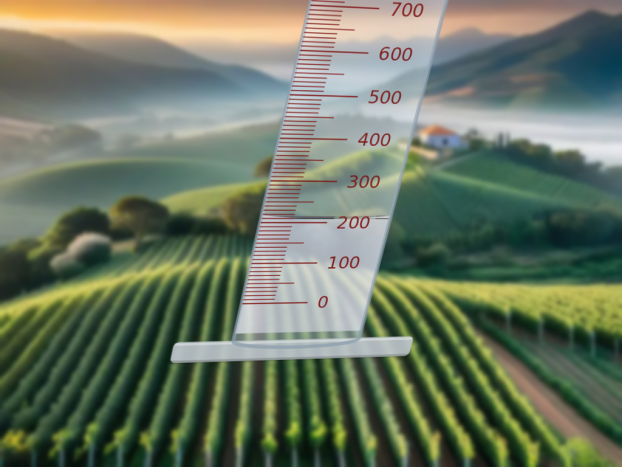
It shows 210
